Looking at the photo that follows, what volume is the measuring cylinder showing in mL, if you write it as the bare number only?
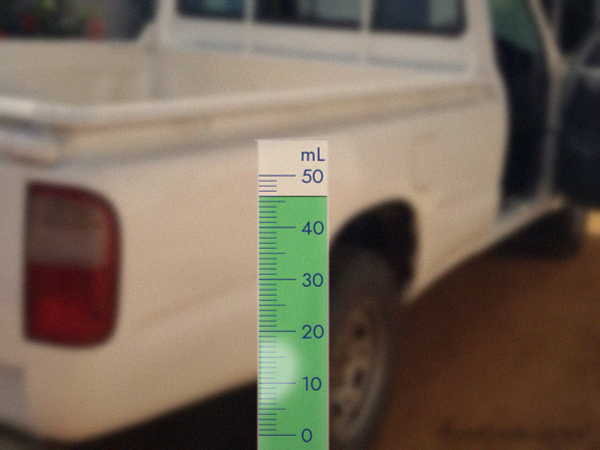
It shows 46
